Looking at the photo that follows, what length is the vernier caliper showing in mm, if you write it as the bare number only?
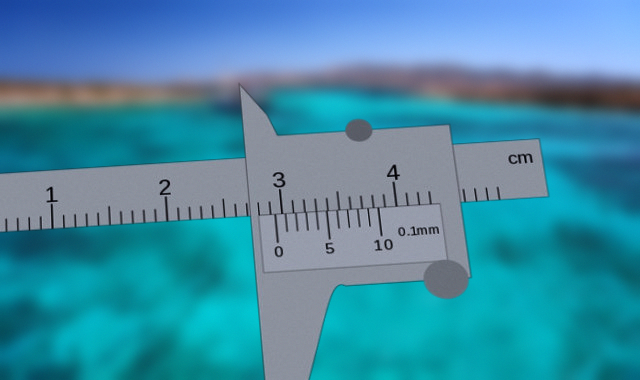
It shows 29.4
